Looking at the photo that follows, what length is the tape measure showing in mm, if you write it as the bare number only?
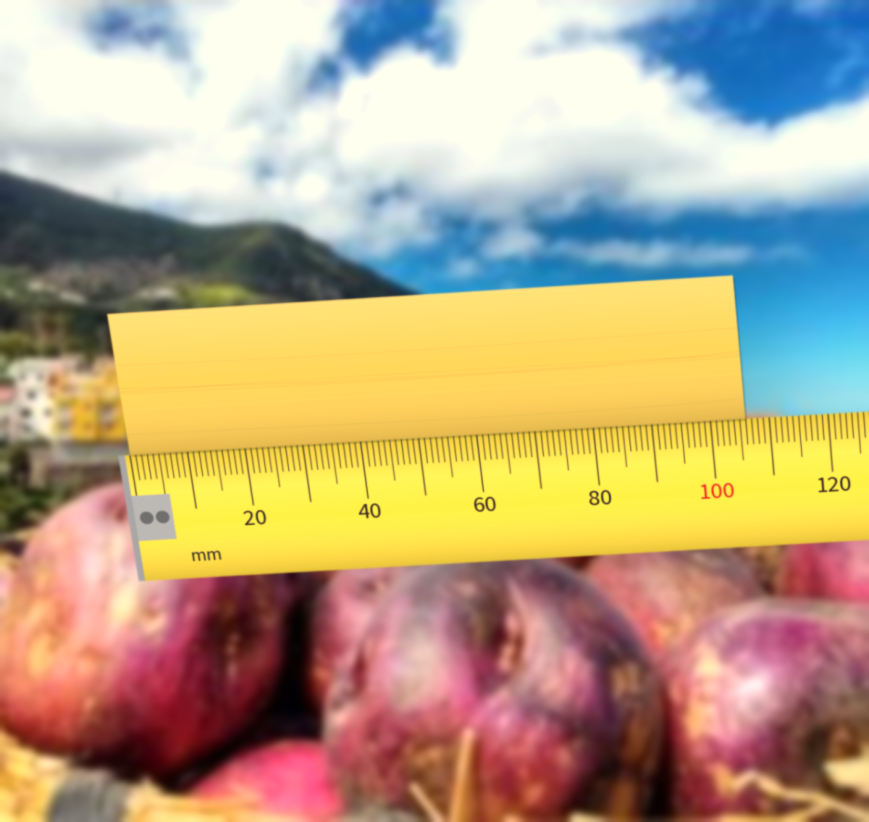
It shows 106
